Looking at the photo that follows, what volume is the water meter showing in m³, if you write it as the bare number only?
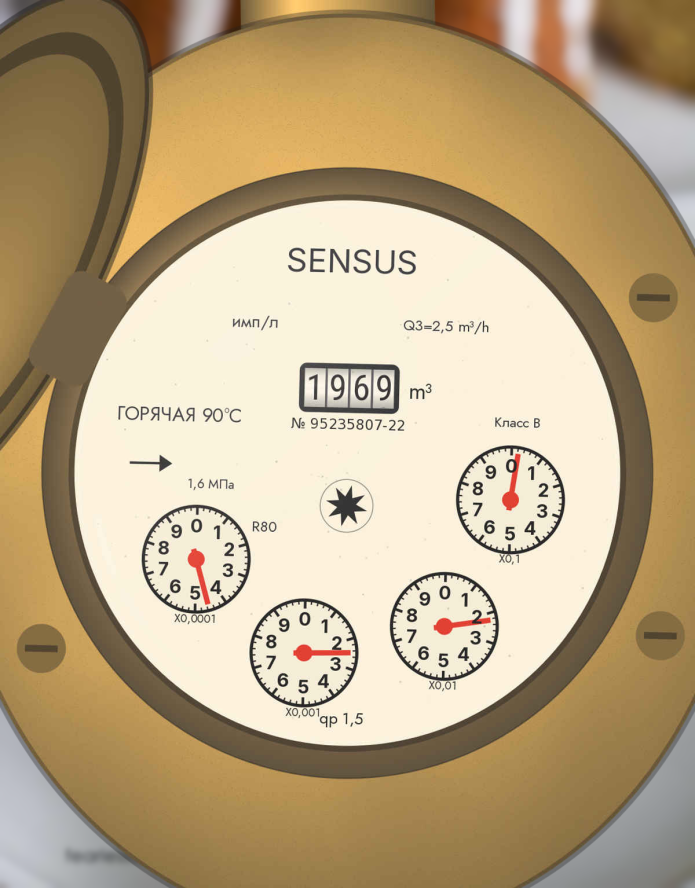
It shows 1969.0224
